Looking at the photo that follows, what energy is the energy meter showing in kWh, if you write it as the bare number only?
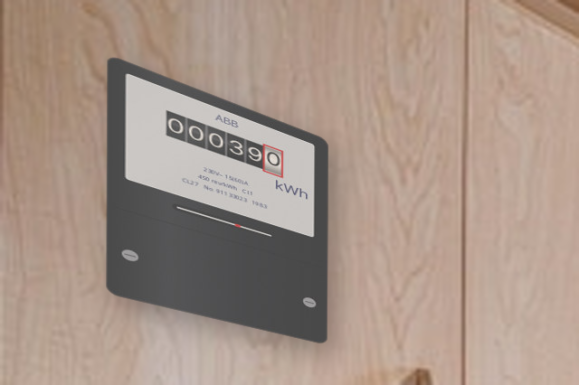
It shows 39.0
